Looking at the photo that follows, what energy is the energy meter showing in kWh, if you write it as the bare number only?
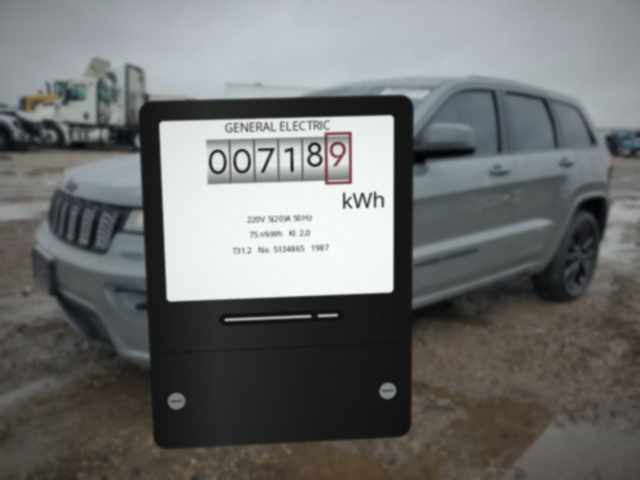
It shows 718.9
